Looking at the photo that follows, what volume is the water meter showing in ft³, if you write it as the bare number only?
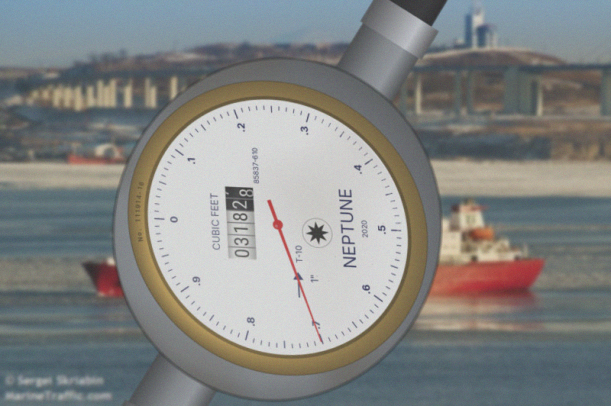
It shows 31827.70
